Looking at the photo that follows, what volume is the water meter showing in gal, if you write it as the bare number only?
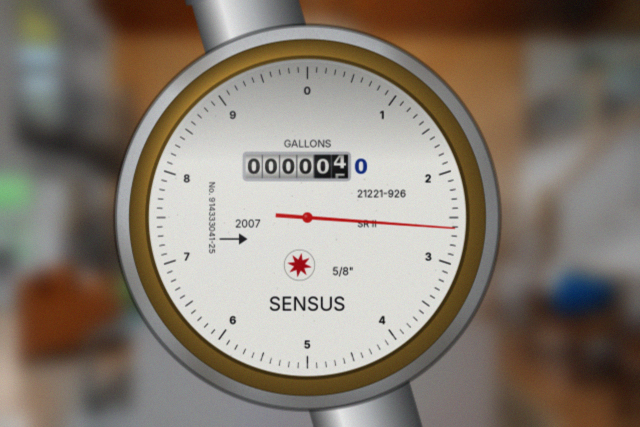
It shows 42.6
